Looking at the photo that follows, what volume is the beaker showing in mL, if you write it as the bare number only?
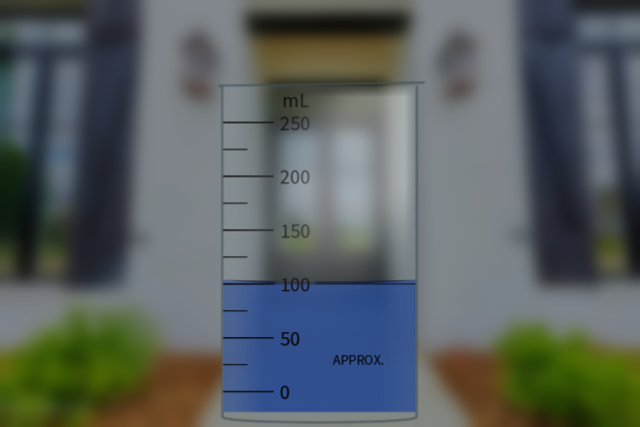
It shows 100
